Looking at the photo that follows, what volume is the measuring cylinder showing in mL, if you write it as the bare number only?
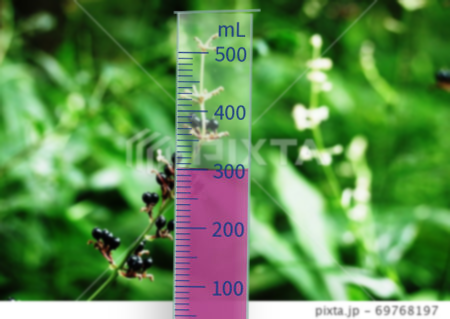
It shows 300
